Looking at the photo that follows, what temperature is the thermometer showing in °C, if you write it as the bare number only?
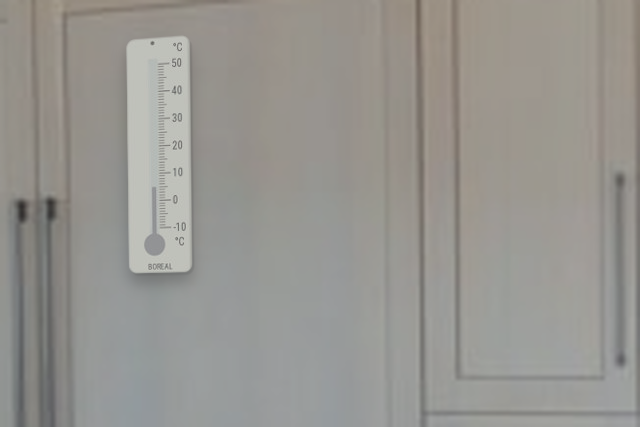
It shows 5
